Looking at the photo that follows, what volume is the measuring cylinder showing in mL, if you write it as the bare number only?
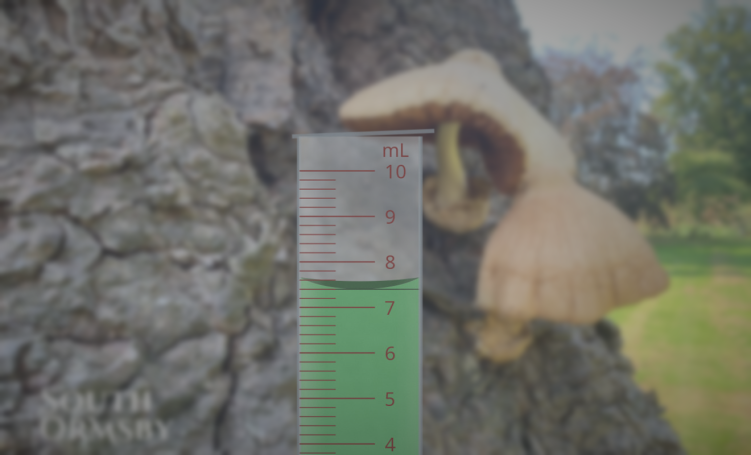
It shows 7.4
